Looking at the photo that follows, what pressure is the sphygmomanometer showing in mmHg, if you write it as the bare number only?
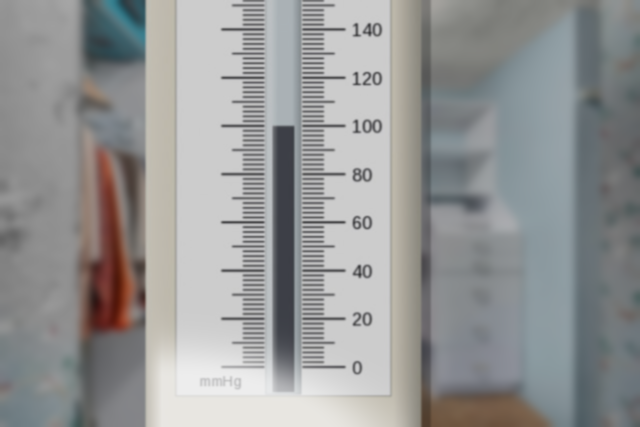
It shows 100
